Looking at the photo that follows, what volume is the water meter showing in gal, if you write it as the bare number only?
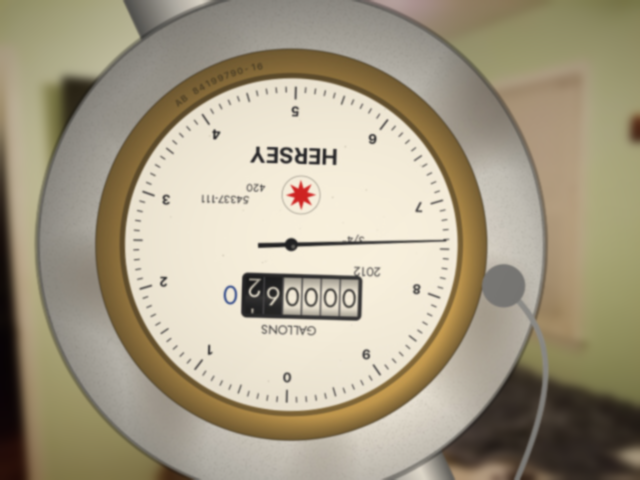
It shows 617.4
